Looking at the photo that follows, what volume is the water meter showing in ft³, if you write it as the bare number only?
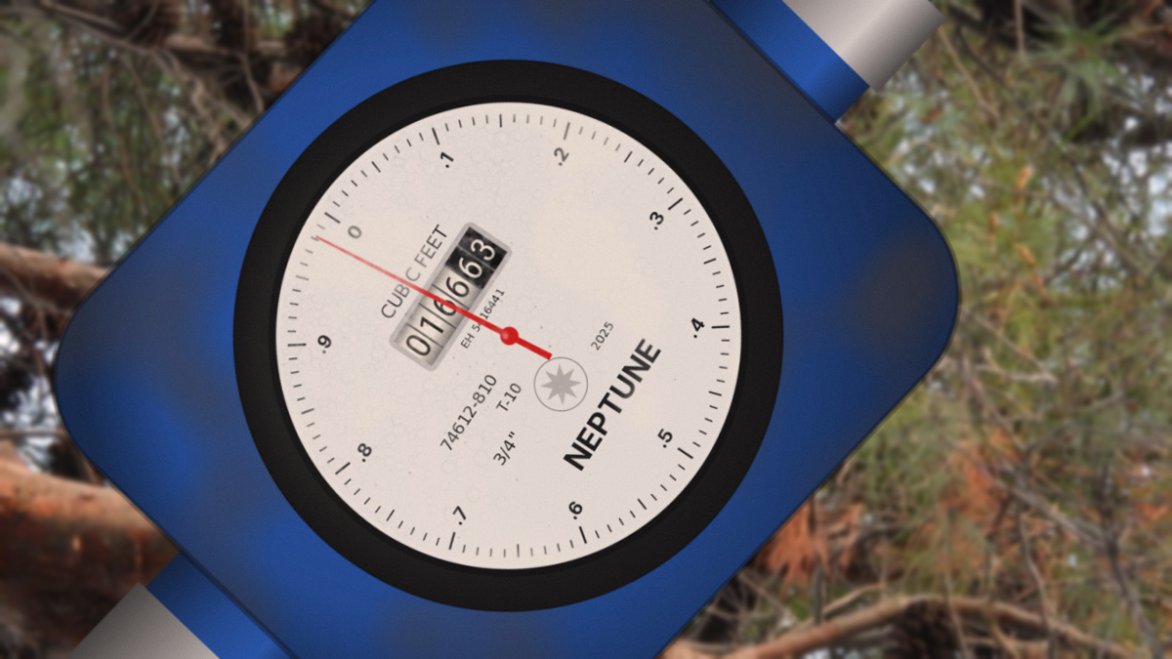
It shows 16662.98
